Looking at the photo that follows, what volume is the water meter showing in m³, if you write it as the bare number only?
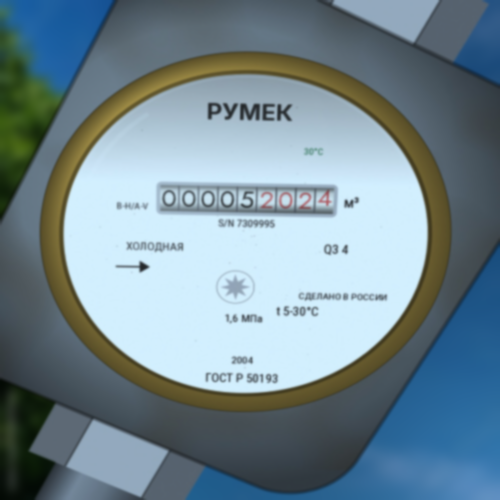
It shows 5.2024
